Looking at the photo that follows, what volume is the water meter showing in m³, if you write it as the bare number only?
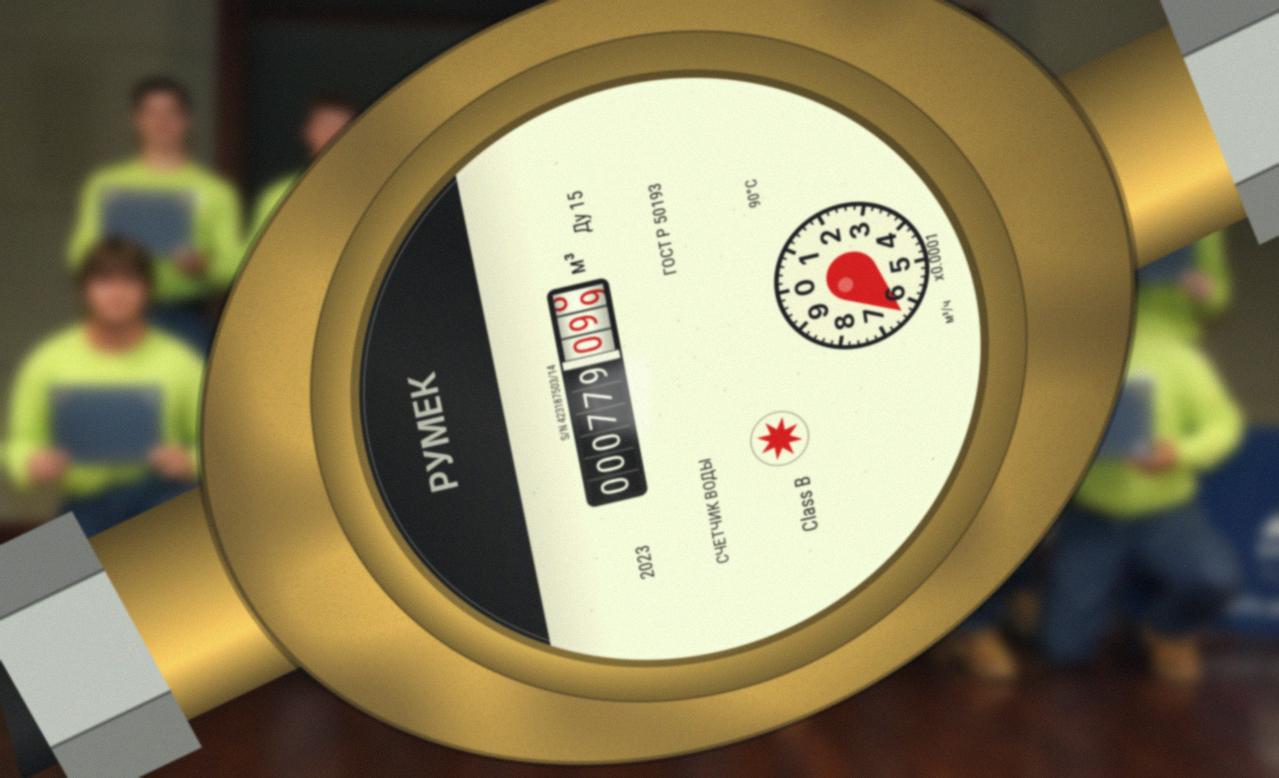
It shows 779.0986
